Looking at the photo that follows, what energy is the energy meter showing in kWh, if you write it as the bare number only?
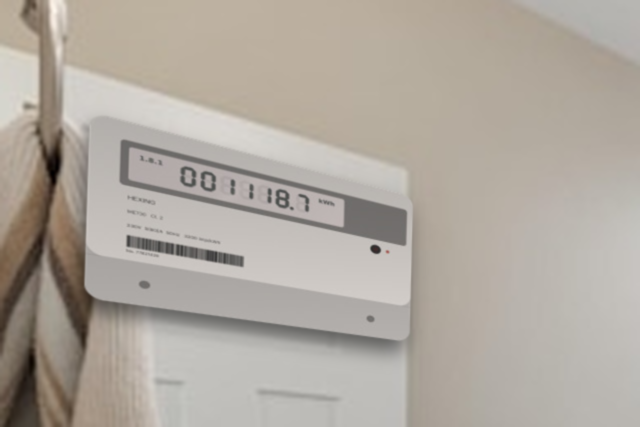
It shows 1118.7
